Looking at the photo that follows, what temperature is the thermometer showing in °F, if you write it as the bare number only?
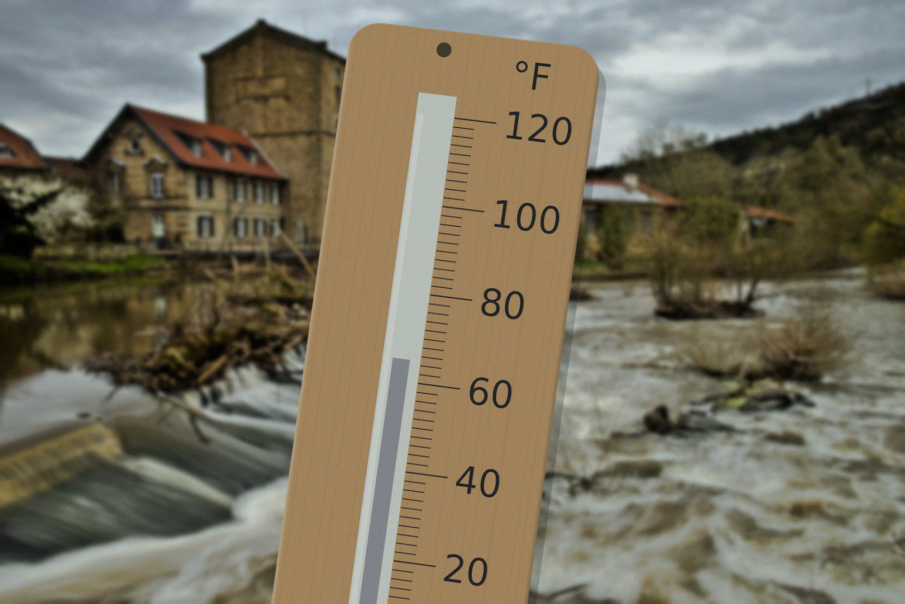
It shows 65
